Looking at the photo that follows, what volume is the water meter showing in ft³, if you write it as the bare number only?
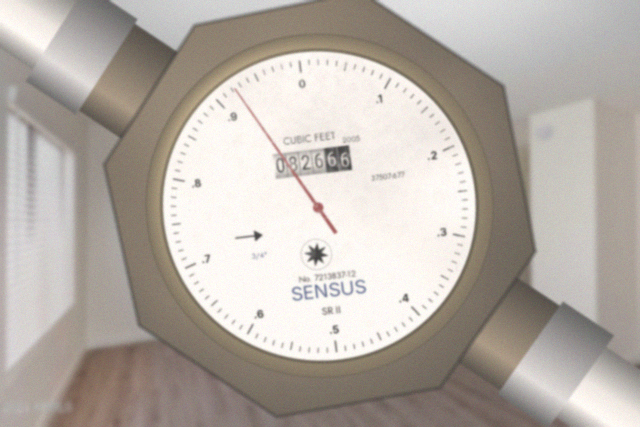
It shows 82665.92
